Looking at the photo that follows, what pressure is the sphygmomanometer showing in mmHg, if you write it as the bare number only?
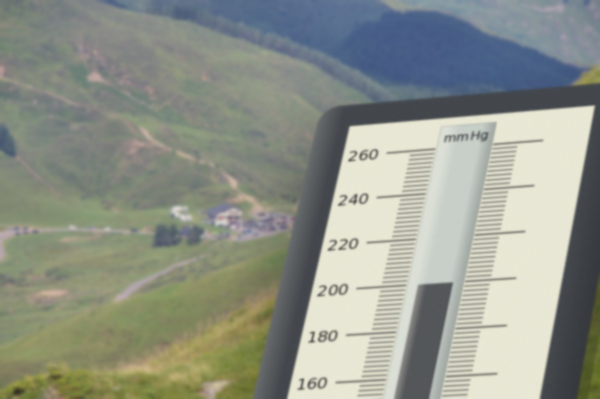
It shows 200
